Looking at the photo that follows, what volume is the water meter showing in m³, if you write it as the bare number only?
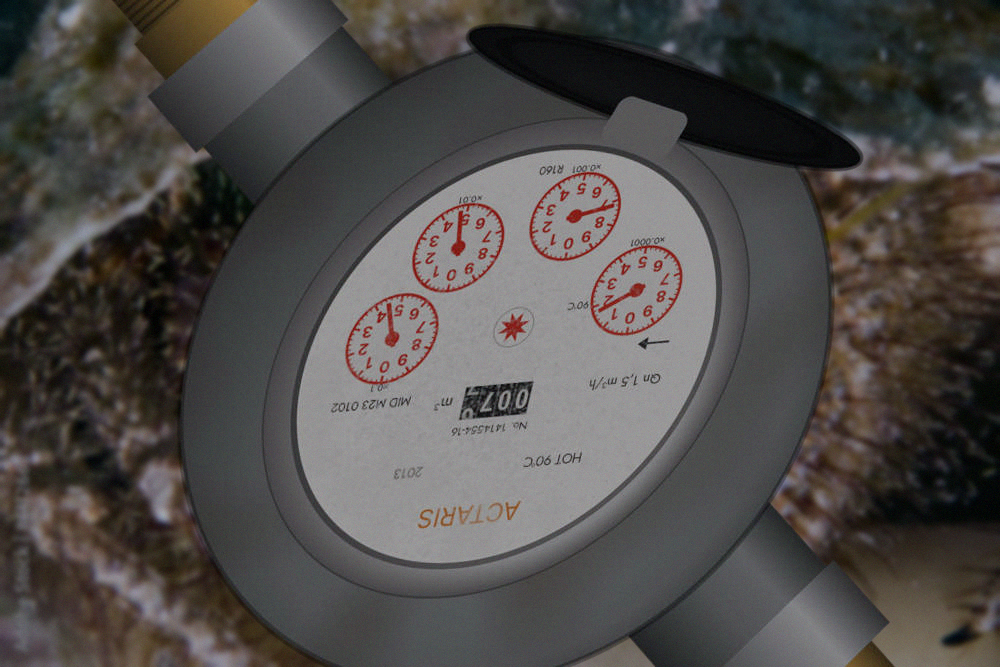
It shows 76.4471
